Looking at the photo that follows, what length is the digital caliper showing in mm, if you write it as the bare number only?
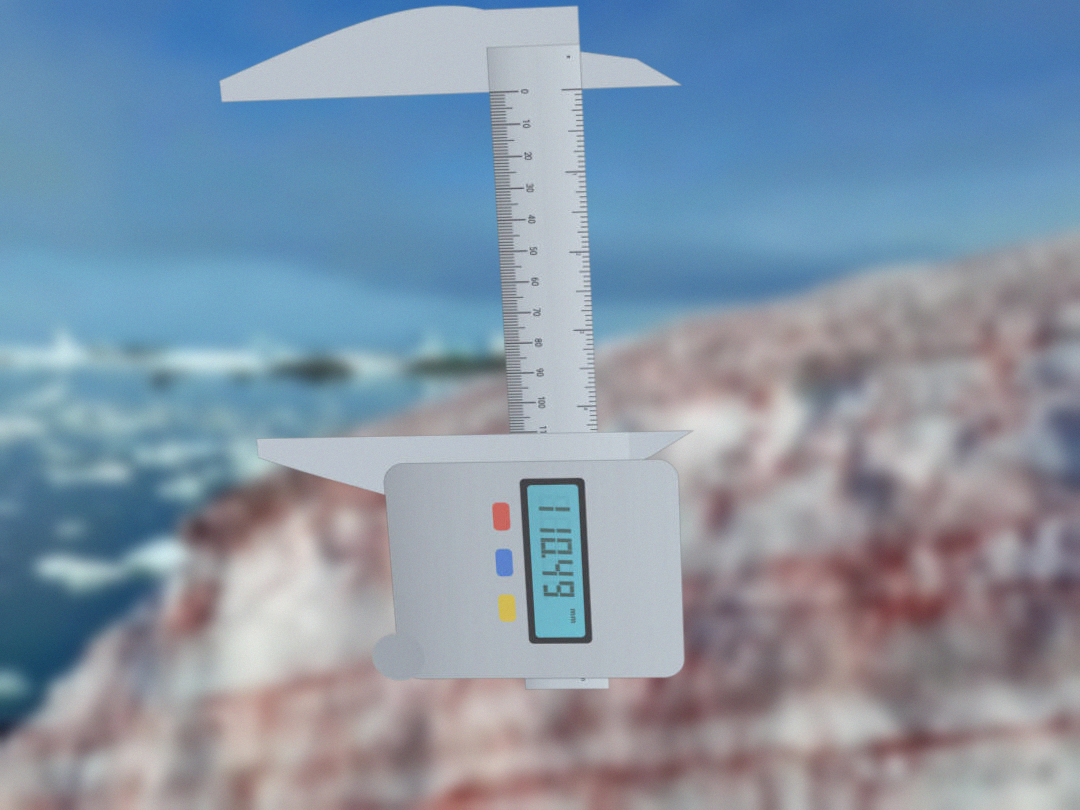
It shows 110.49
